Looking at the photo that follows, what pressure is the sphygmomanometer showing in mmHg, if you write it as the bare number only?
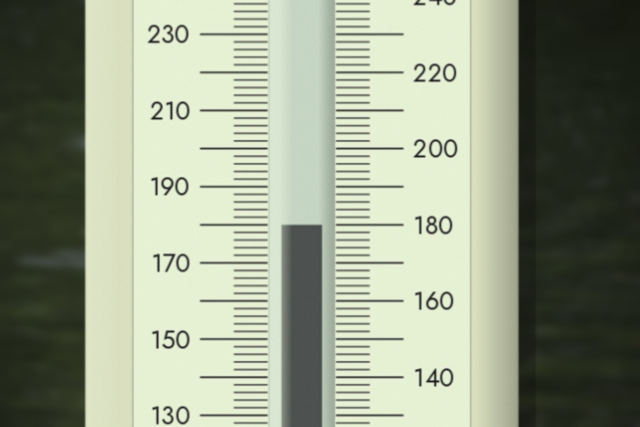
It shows 180
